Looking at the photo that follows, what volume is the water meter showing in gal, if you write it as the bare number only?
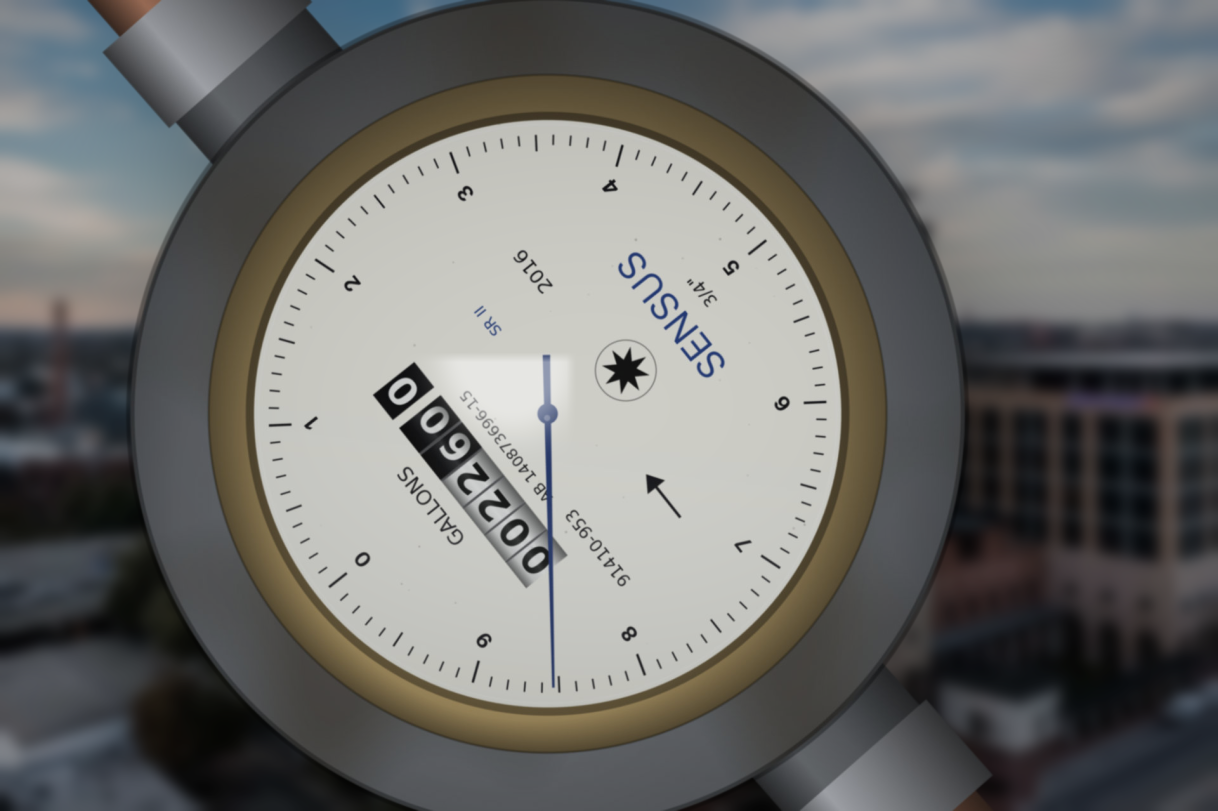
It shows 22598.5
